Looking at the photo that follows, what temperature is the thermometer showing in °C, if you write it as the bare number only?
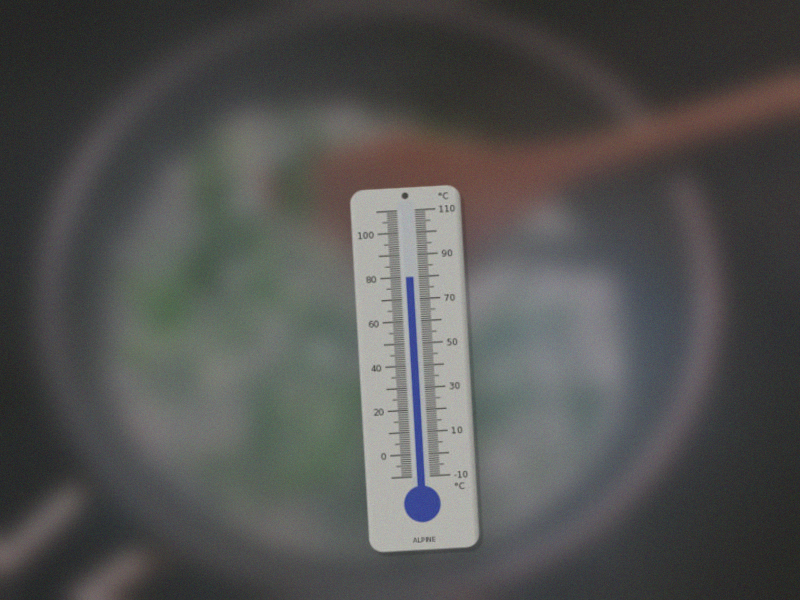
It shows 80
